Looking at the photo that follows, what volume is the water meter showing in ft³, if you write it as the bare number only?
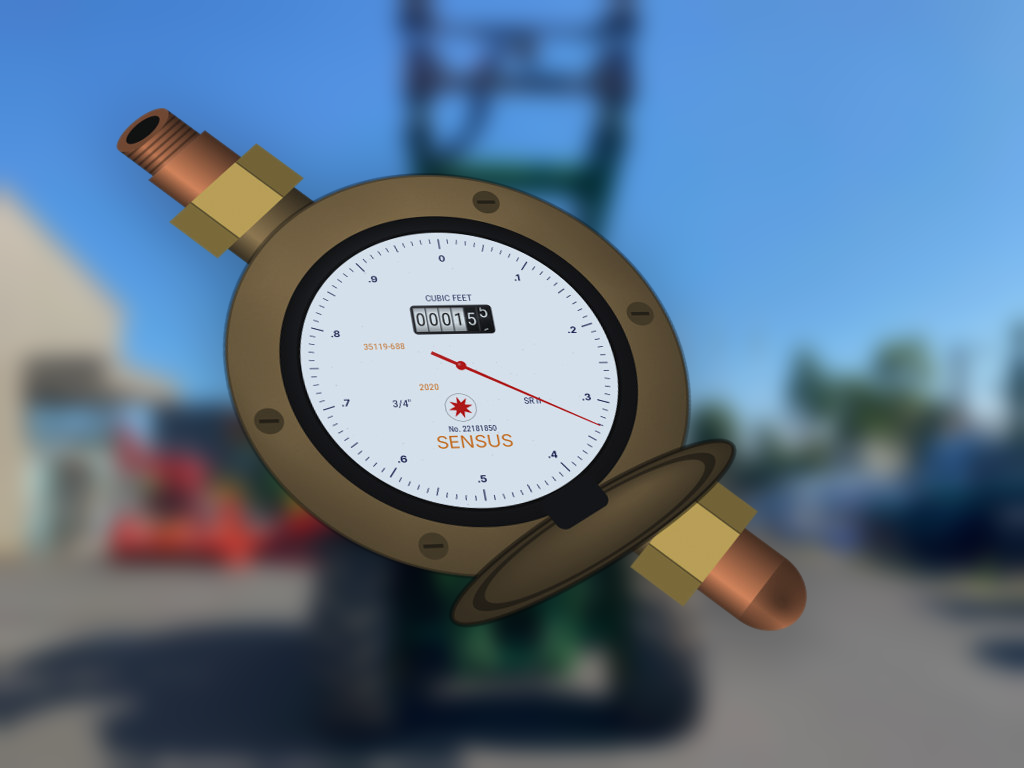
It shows 155.33
